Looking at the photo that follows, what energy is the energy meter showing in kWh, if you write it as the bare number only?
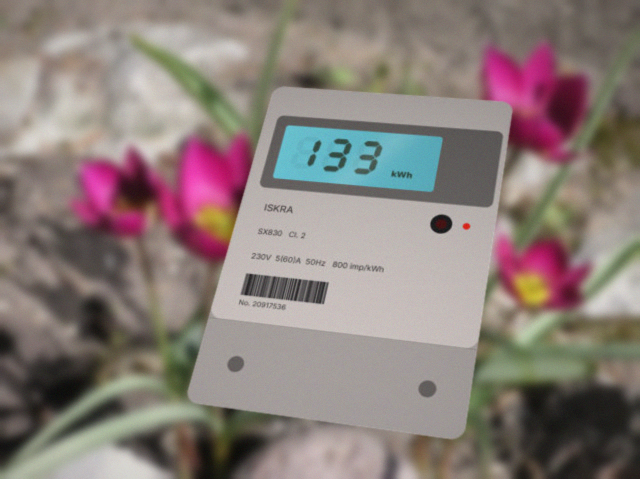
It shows 133
